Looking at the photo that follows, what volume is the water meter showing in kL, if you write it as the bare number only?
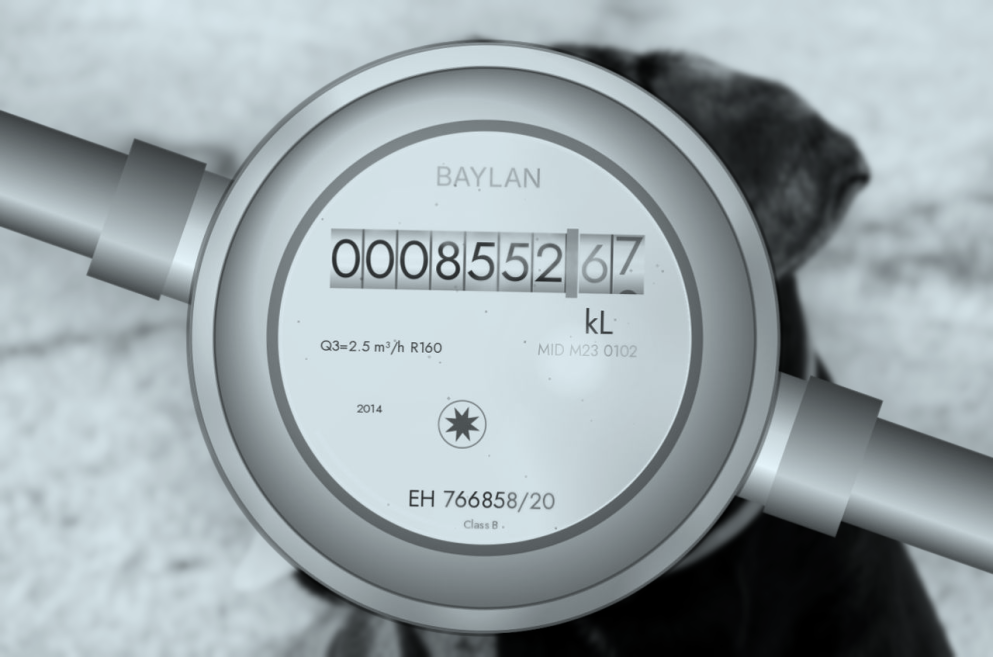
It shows 8552.67
